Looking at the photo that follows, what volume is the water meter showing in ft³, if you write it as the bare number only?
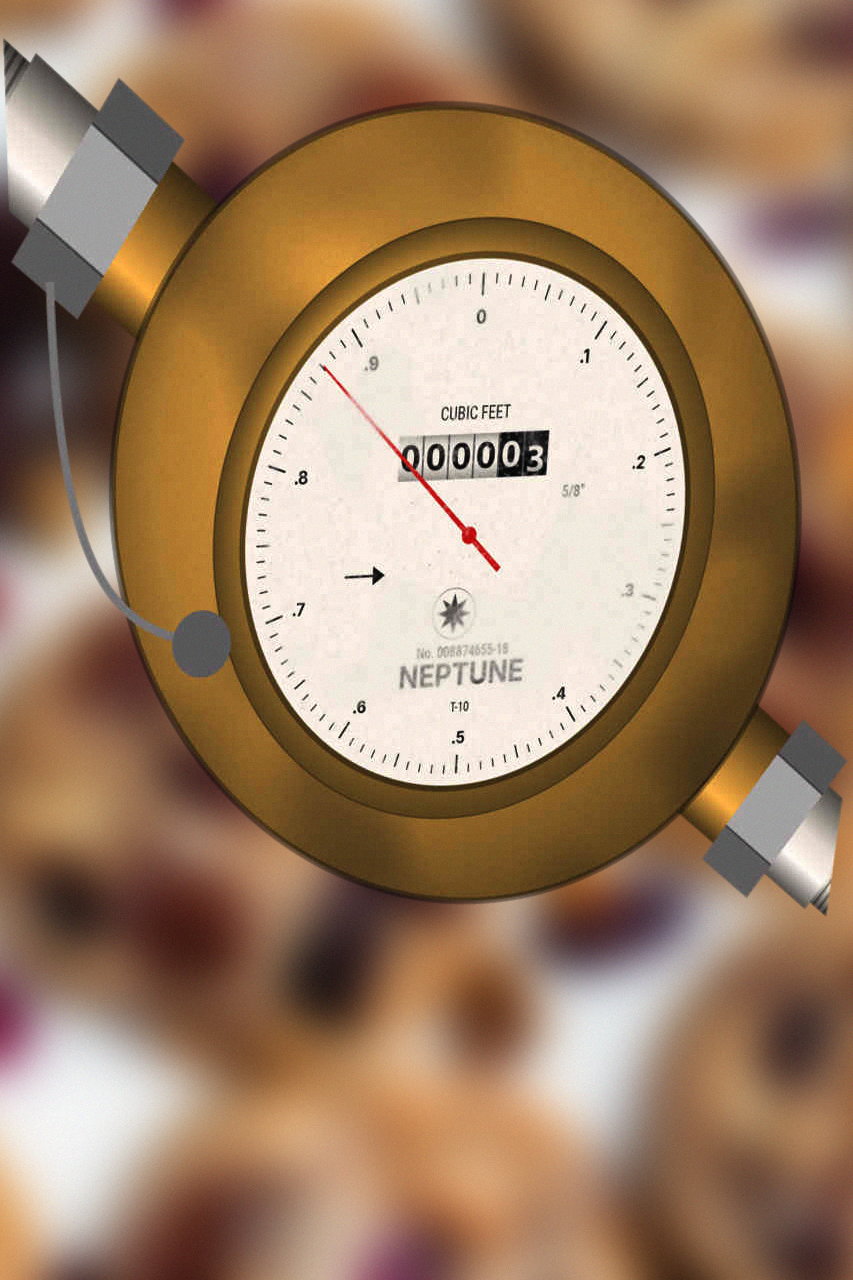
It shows 2.87
